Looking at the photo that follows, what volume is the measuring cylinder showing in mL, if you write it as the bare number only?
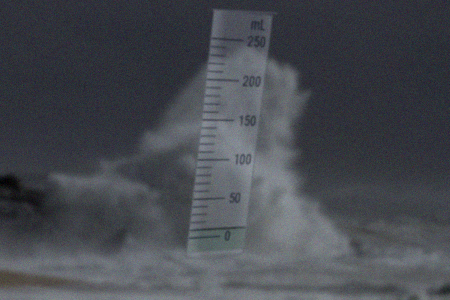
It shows 10
